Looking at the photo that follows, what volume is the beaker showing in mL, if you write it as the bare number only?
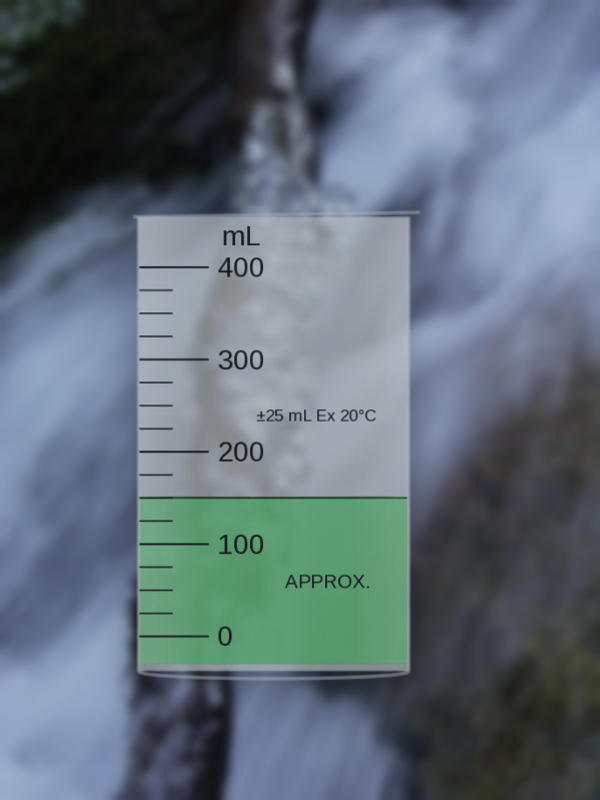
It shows 150
